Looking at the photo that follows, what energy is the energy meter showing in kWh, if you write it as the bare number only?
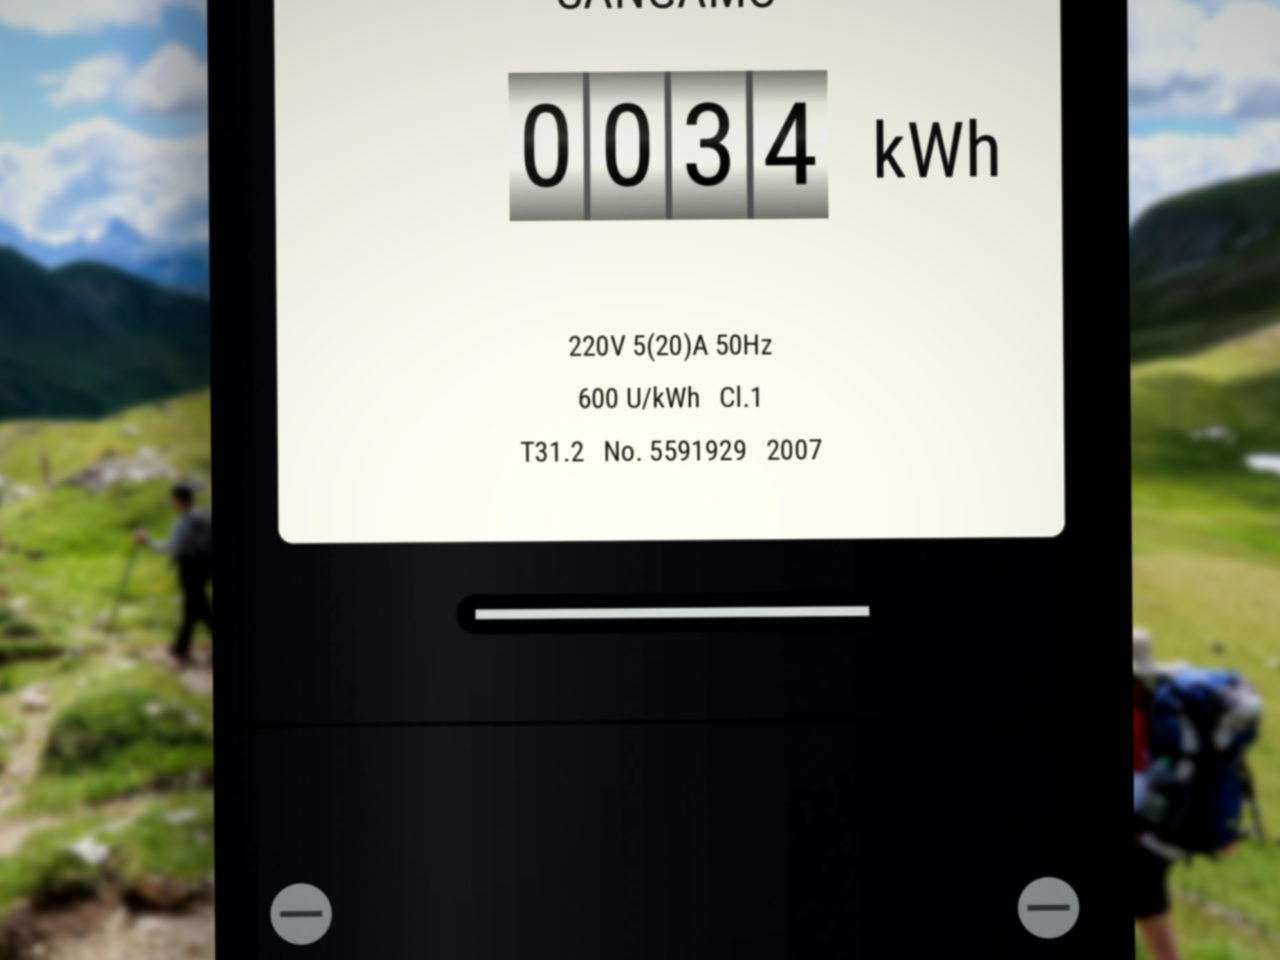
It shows 34
